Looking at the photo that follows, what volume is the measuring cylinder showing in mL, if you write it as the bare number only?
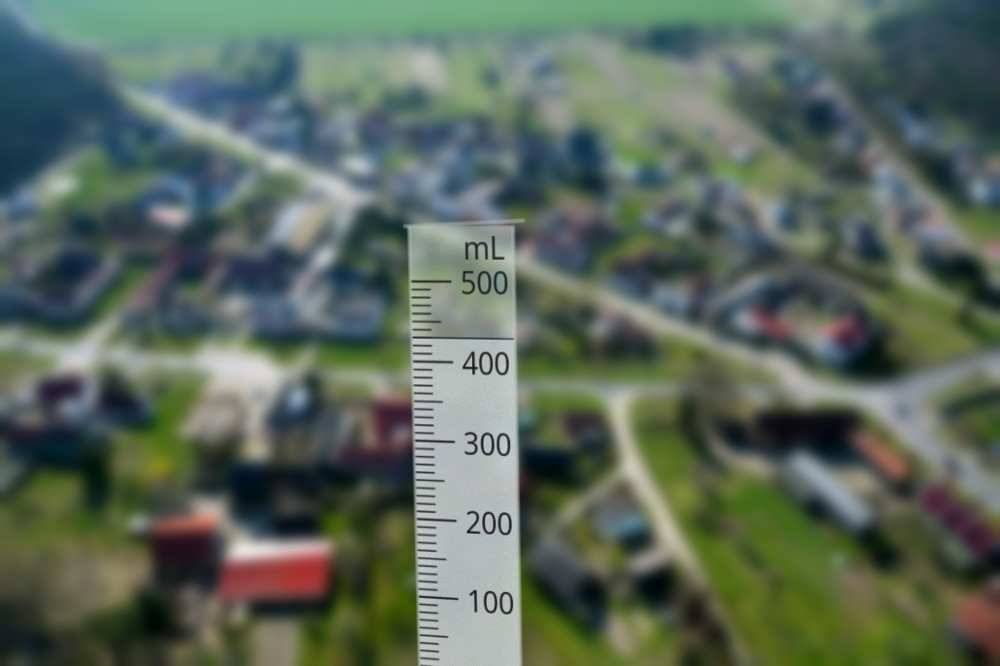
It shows 430
